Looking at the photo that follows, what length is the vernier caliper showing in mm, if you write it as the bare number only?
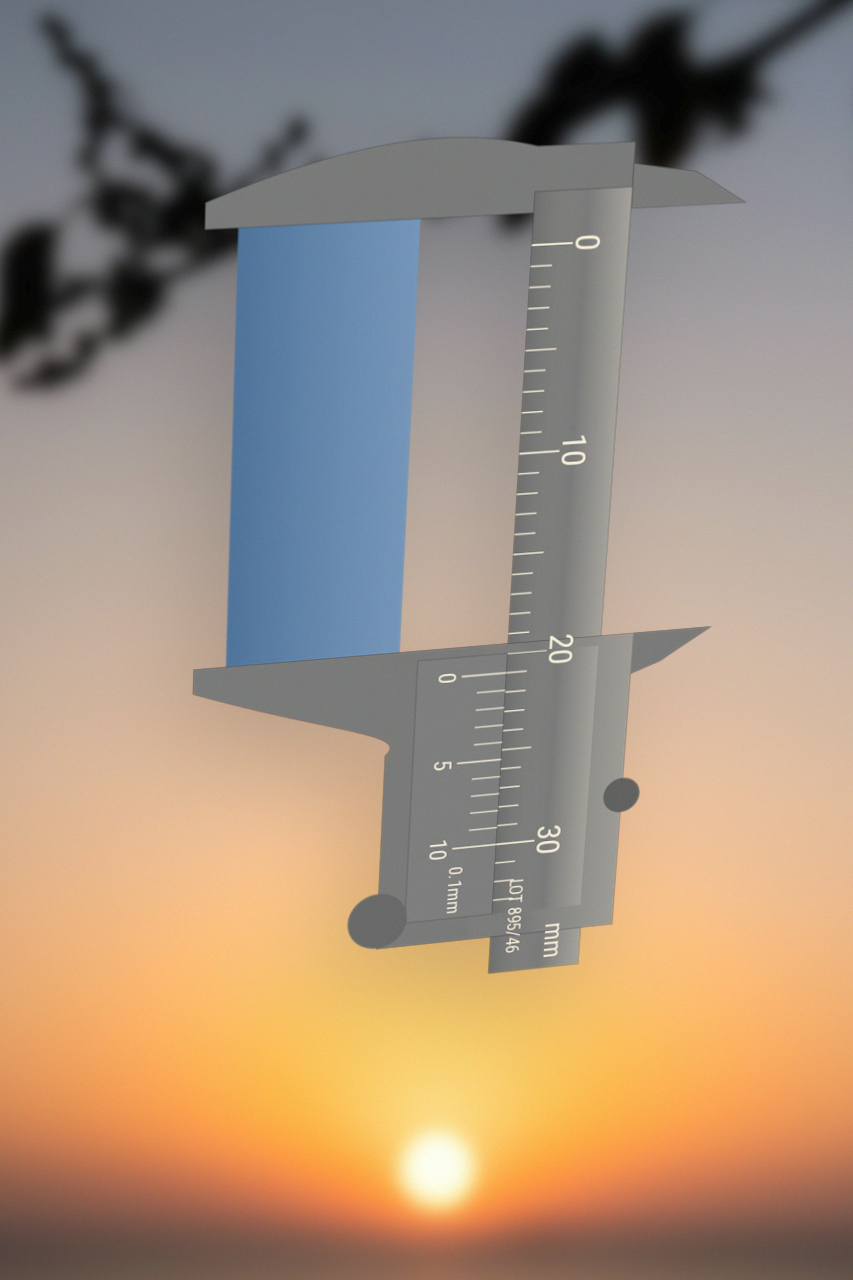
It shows 21.0
